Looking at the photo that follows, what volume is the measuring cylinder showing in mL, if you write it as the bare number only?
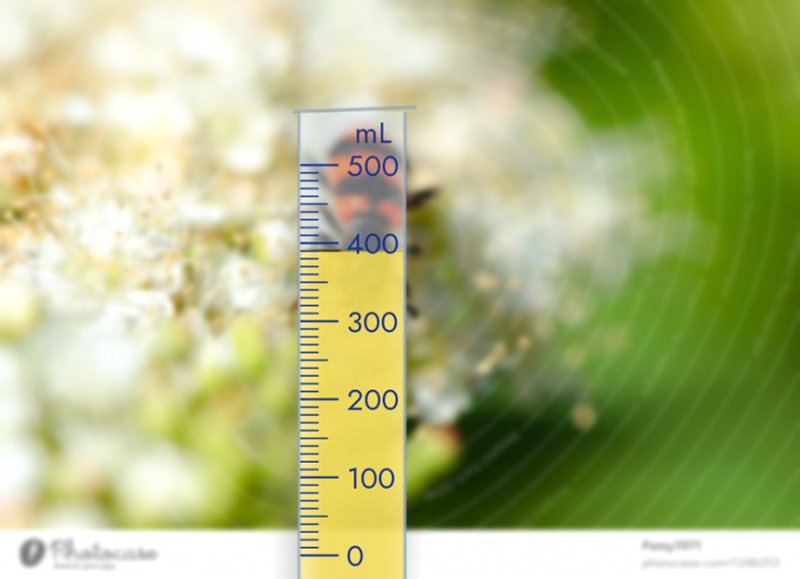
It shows 390
